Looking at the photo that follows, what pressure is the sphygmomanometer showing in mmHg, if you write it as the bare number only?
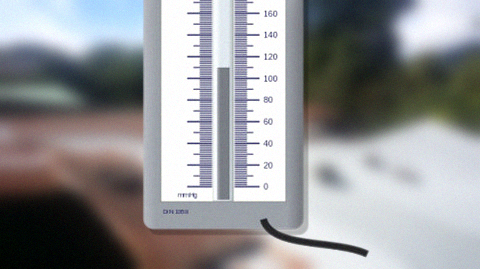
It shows 110
